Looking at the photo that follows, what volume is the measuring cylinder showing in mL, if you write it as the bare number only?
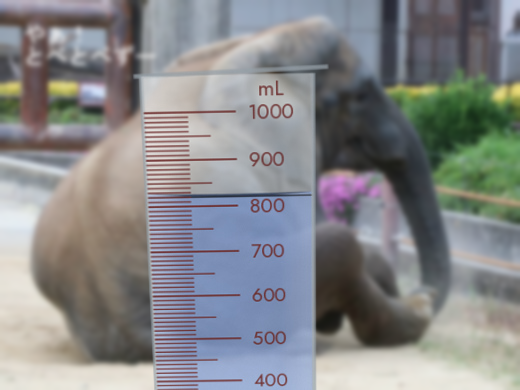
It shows 820
